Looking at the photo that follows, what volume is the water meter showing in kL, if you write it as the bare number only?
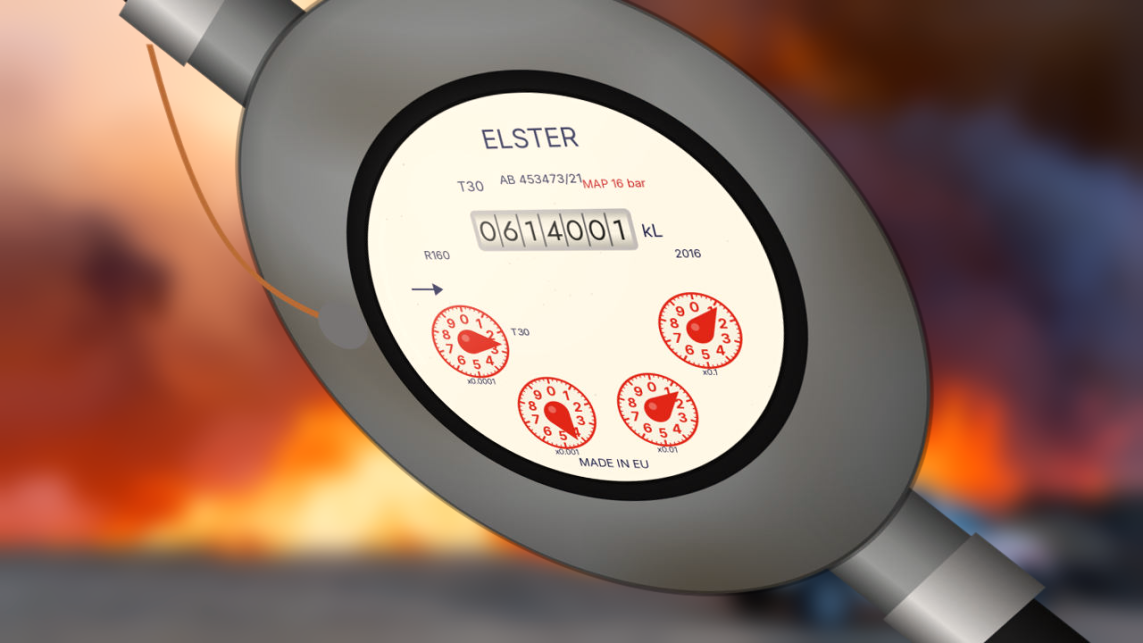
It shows 614001.1142
